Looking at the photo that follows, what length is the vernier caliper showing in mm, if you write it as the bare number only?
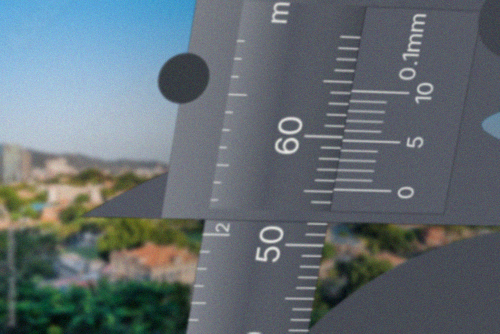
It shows 55.2
